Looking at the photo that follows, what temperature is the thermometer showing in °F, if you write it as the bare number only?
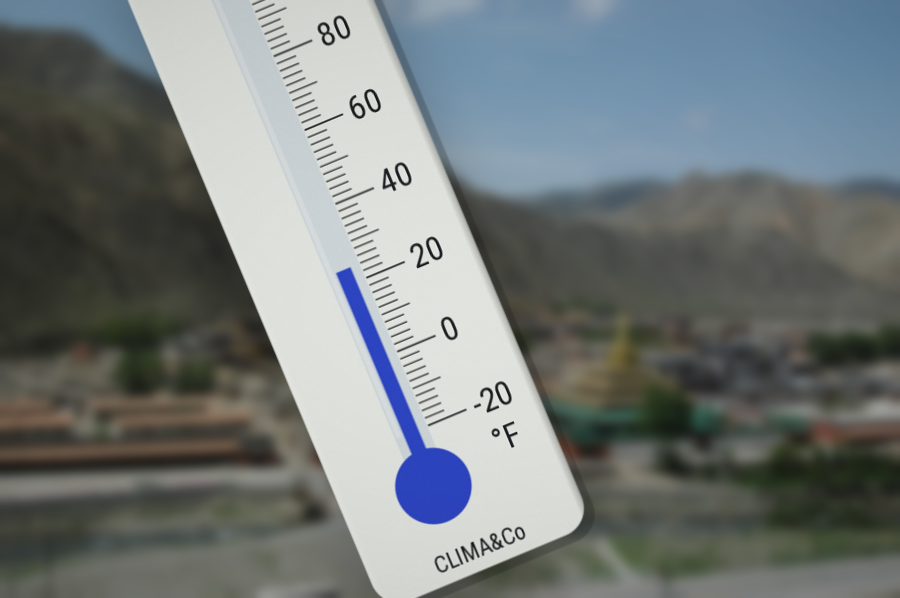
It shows 24
